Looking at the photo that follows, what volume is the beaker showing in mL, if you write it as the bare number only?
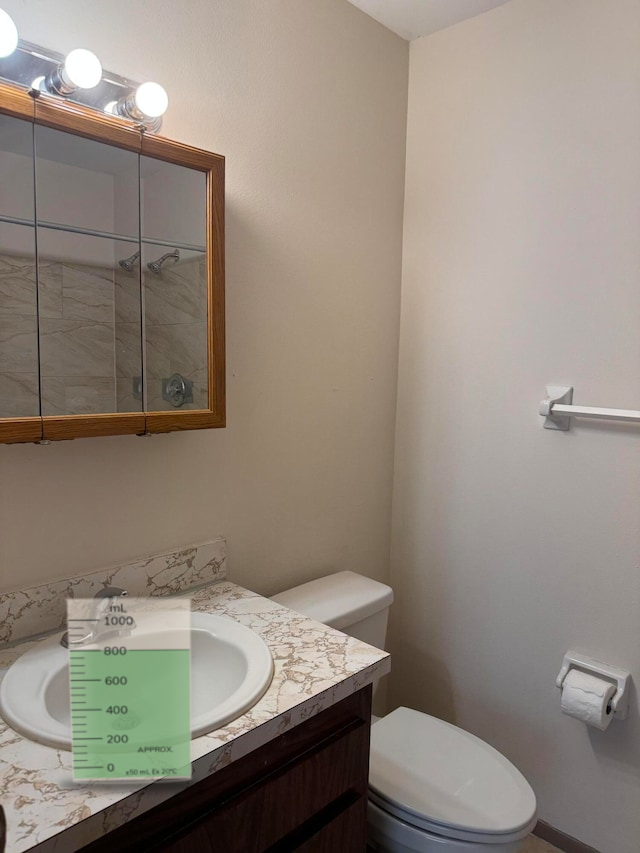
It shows 800
